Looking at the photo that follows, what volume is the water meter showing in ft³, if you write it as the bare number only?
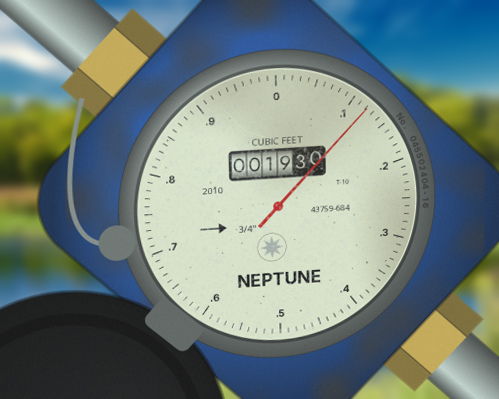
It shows 1930.12
